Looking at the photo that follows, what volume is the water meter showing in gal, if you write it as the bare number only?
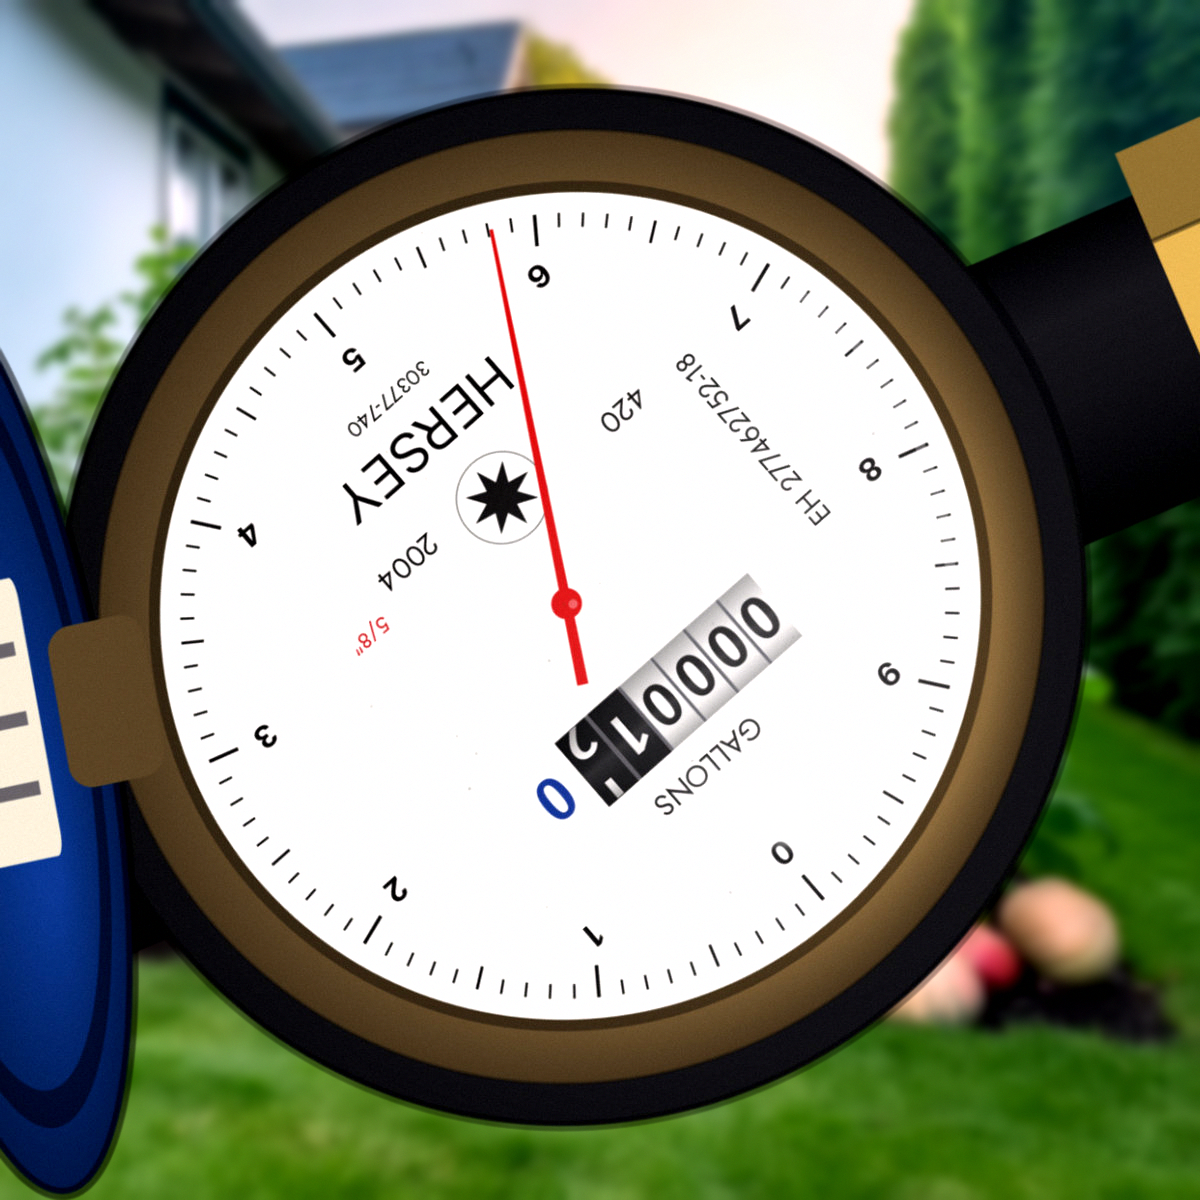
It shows 115.8
